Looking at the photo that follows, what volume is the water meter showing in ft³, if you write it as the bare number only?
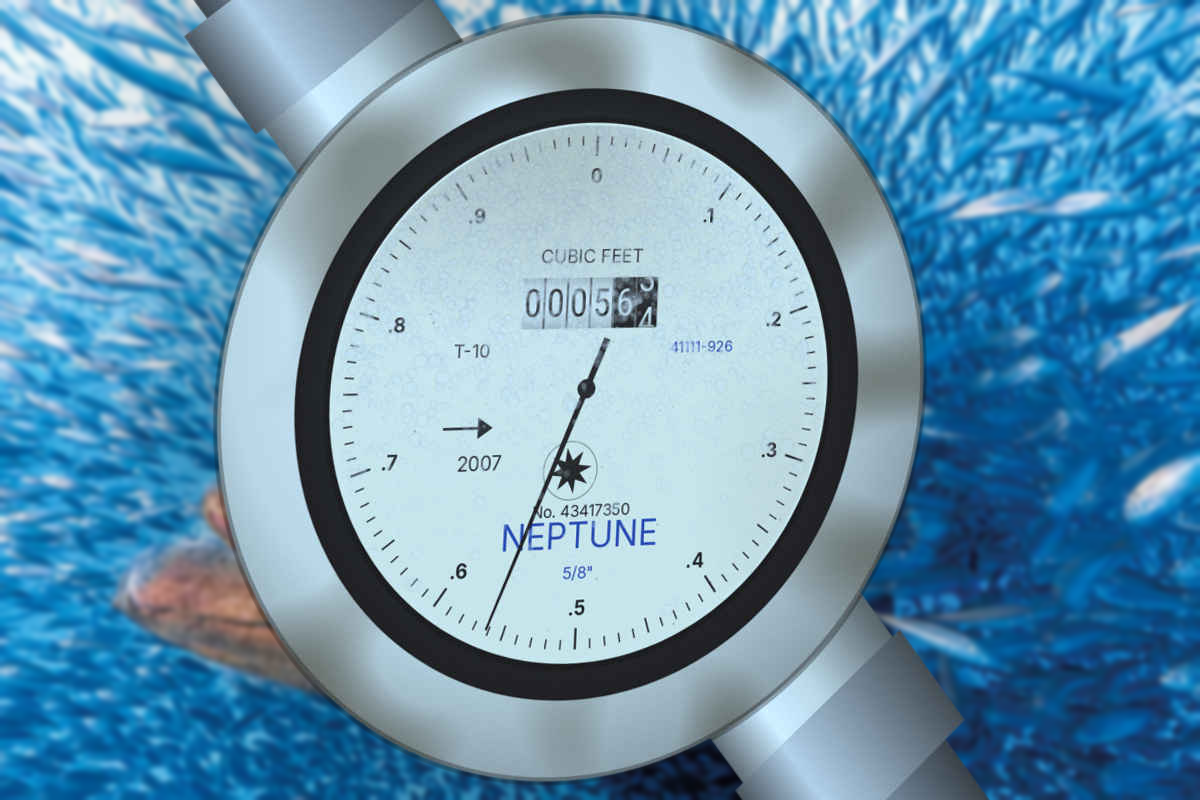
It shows 563.56
